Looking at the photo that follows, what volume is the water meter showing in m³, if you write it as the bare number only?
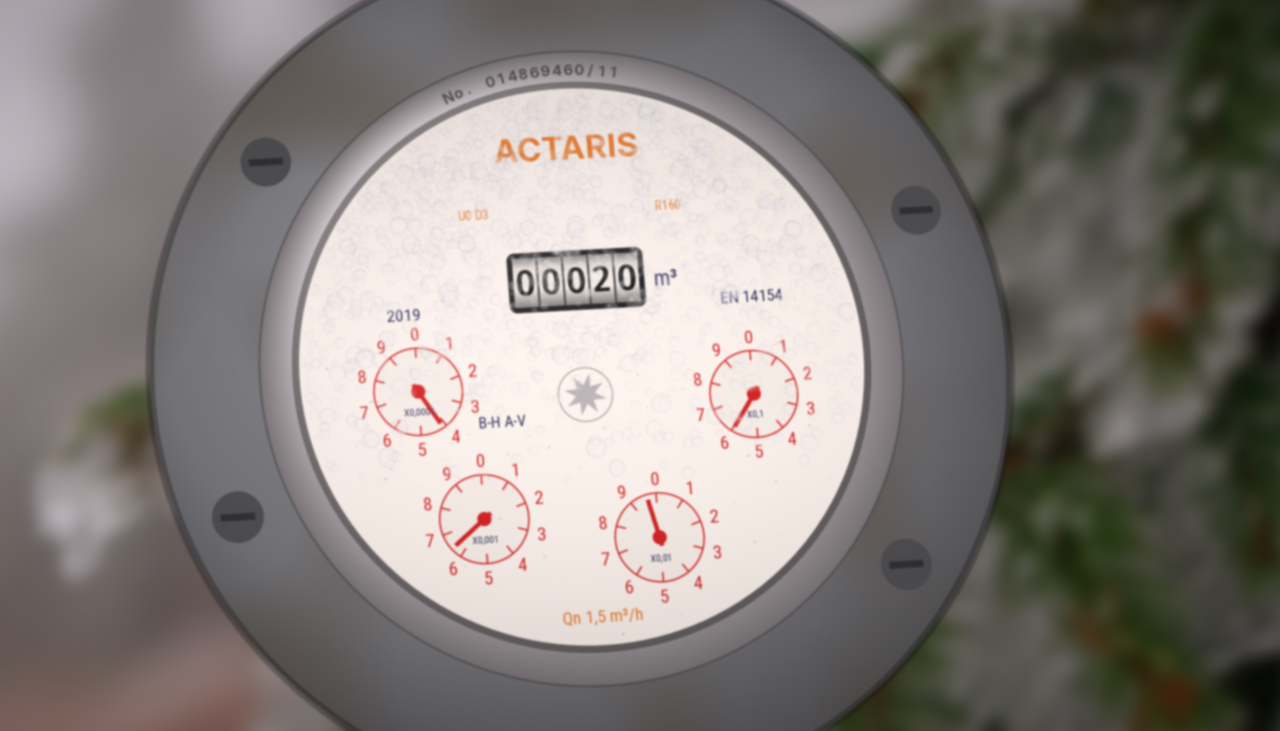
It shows 20.5964
